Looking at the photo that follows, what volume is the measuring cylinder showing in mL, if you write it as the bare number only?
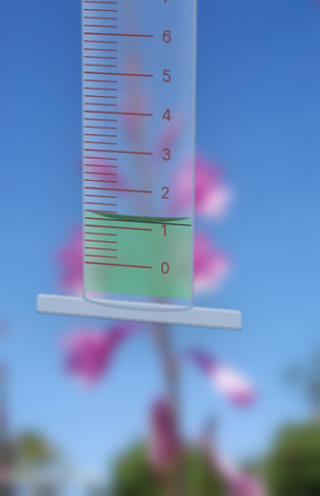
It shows 1.2
